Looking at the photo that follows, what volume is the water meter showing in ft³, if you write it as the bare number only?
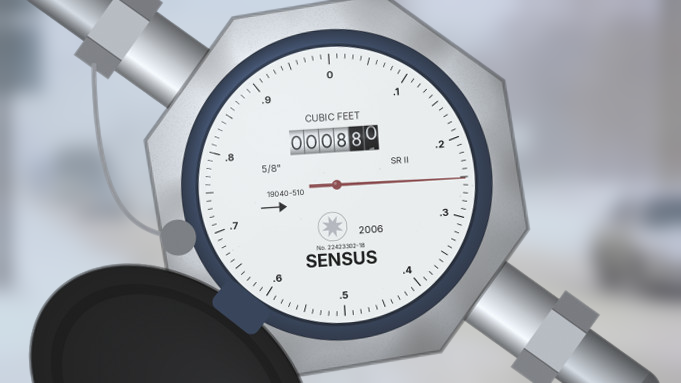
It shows 880.25
